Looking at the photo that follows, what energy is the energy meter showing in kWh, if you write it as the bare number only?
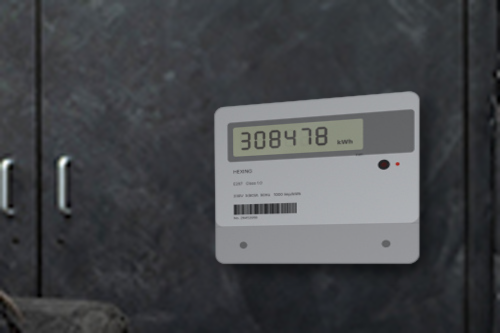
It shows 308478
